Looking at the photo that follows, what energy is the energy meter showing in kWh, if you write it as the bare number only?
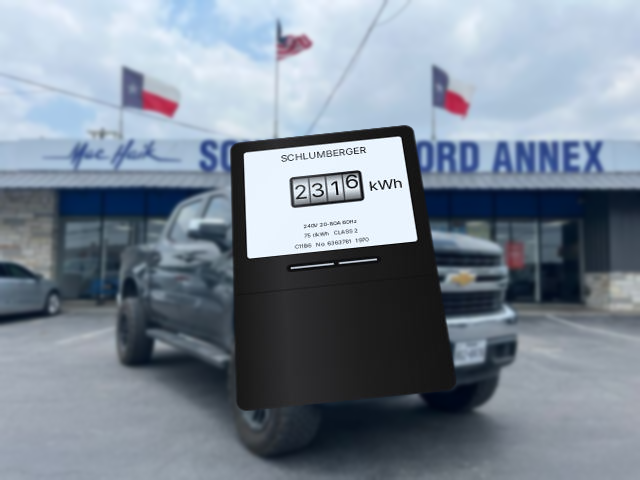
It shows 2316
